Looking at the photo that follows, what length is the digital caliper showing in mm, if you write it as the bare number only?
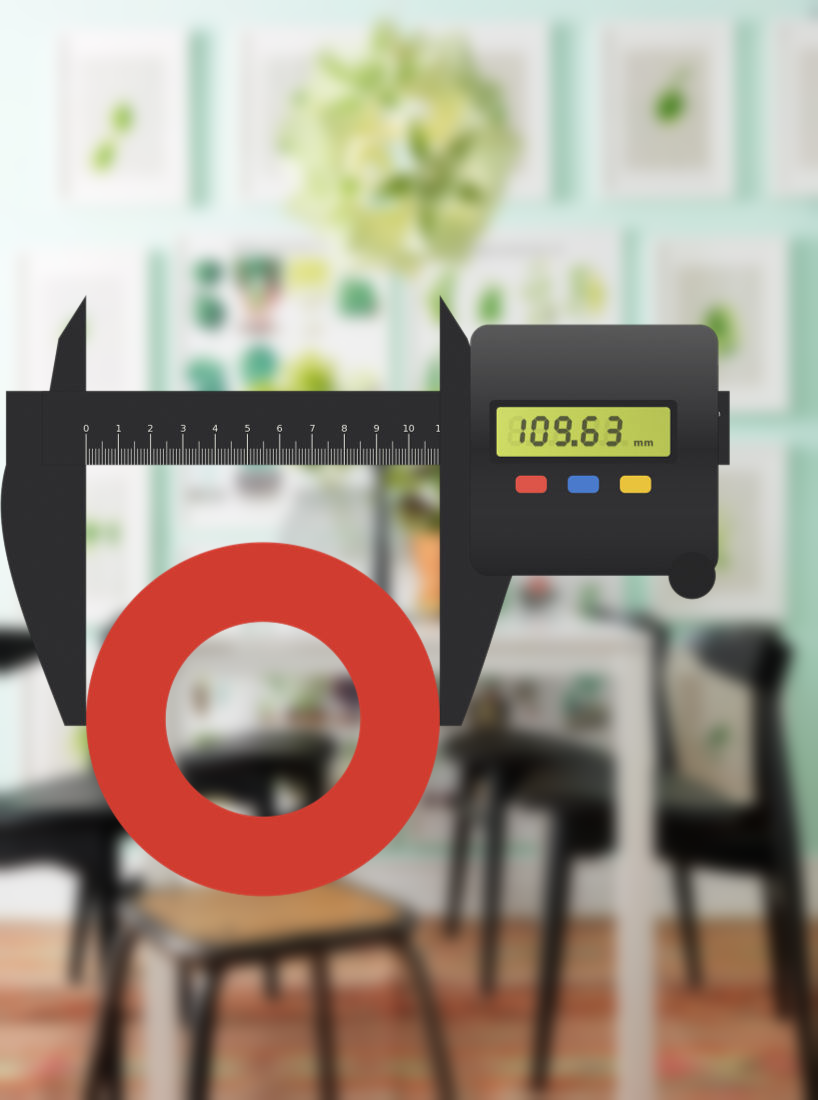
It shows 109.63
